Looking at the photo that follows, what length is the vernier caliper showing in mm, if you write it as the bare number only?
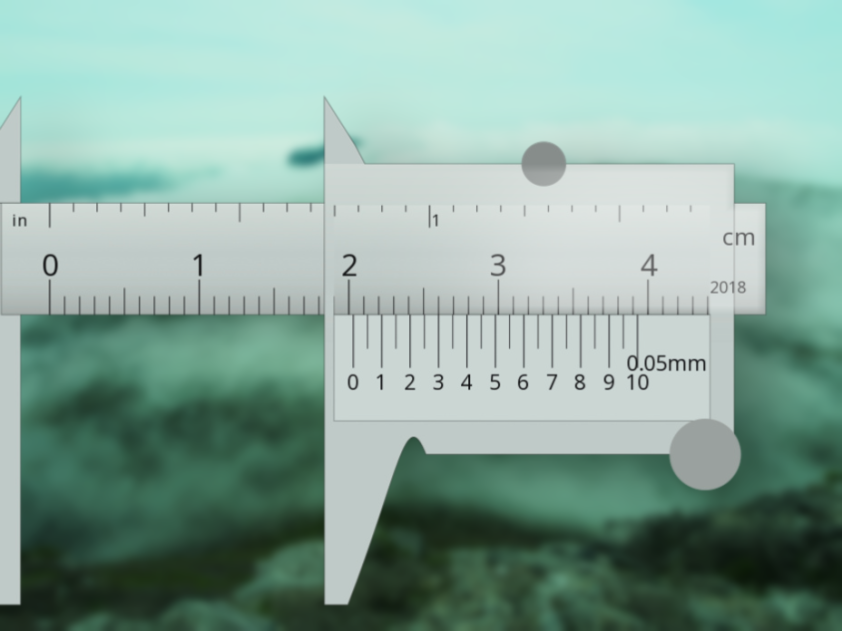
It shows 20.3
